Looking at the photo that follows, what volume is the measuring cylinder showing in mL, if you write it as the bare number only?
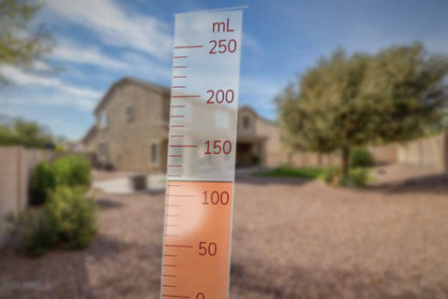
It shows 115
